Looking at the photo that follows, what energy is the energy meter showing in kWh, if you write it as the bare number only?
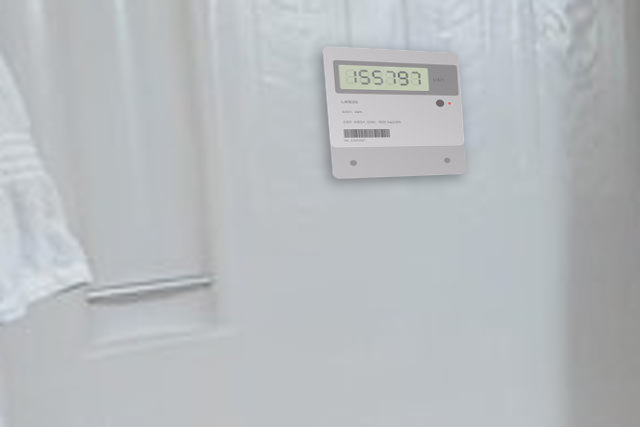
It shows 155797
